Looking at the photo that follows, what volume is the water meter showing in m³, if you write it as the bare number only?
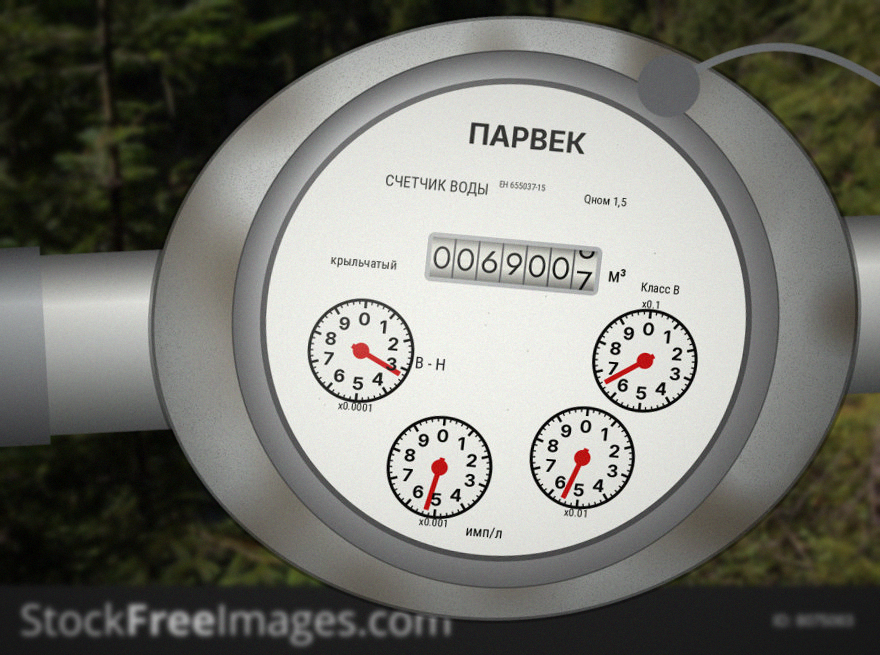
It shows 69006.6553
